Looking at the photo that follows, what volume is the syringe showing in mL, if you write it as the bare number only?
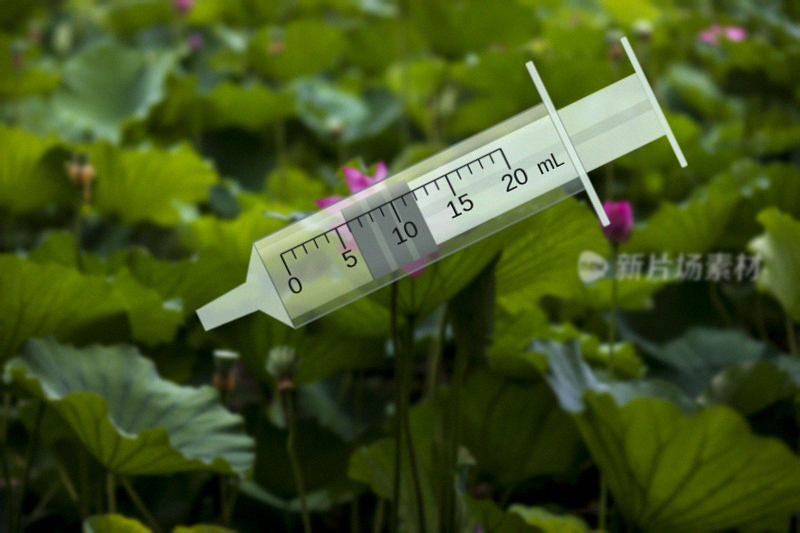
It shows 6
